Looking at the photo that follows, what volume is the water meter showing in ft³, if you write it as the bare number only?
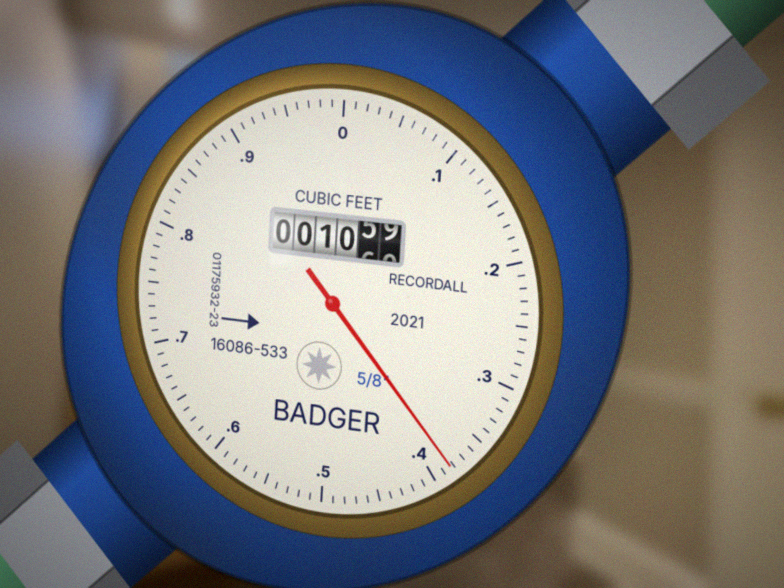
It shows 1059.38
